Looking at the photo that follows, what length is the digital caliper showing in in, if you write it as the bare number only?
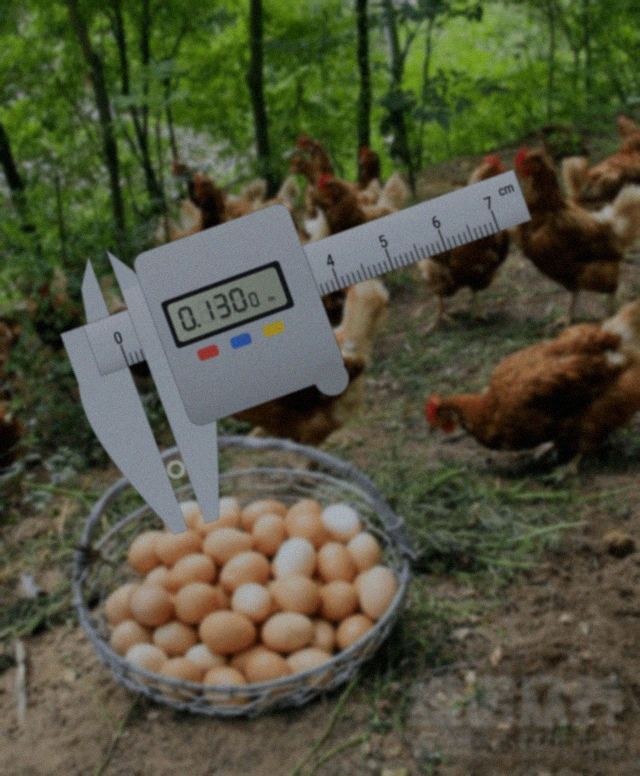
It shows 0.1300
